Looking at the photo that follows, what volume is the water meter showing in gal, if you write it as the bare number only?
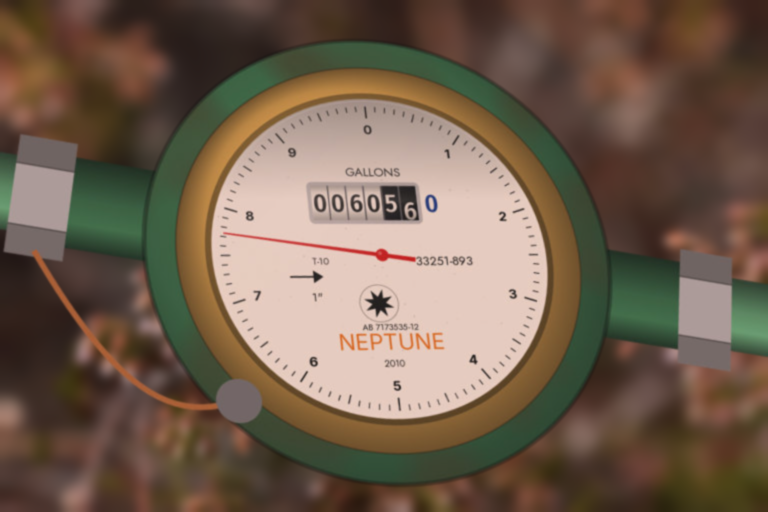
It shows 60557.7
